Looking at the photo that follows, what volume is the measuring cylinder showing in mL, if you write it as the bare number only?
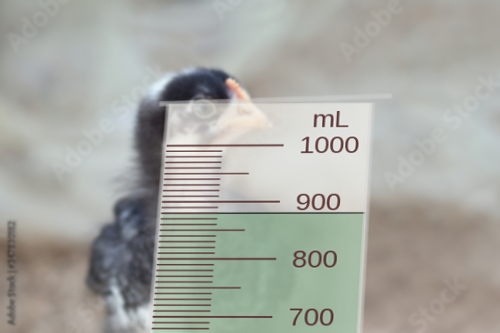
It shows 880
